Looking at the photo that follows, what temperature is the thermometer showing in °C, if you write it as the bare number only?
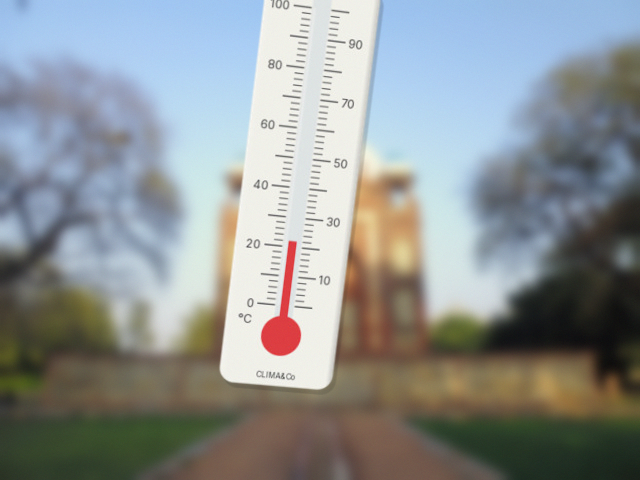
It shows 22
